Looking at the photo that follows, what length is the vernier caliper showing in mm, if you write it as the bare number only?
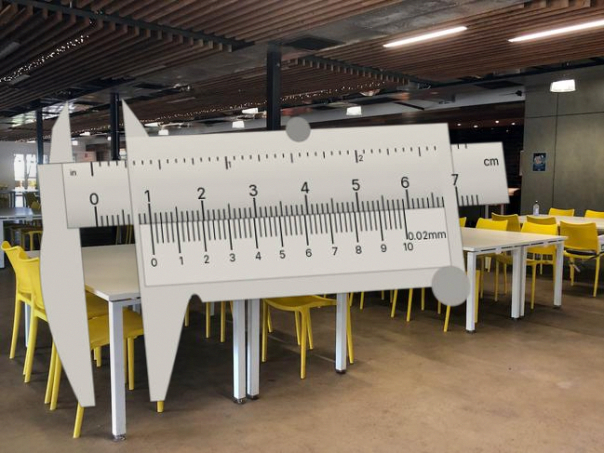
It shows 10.0
